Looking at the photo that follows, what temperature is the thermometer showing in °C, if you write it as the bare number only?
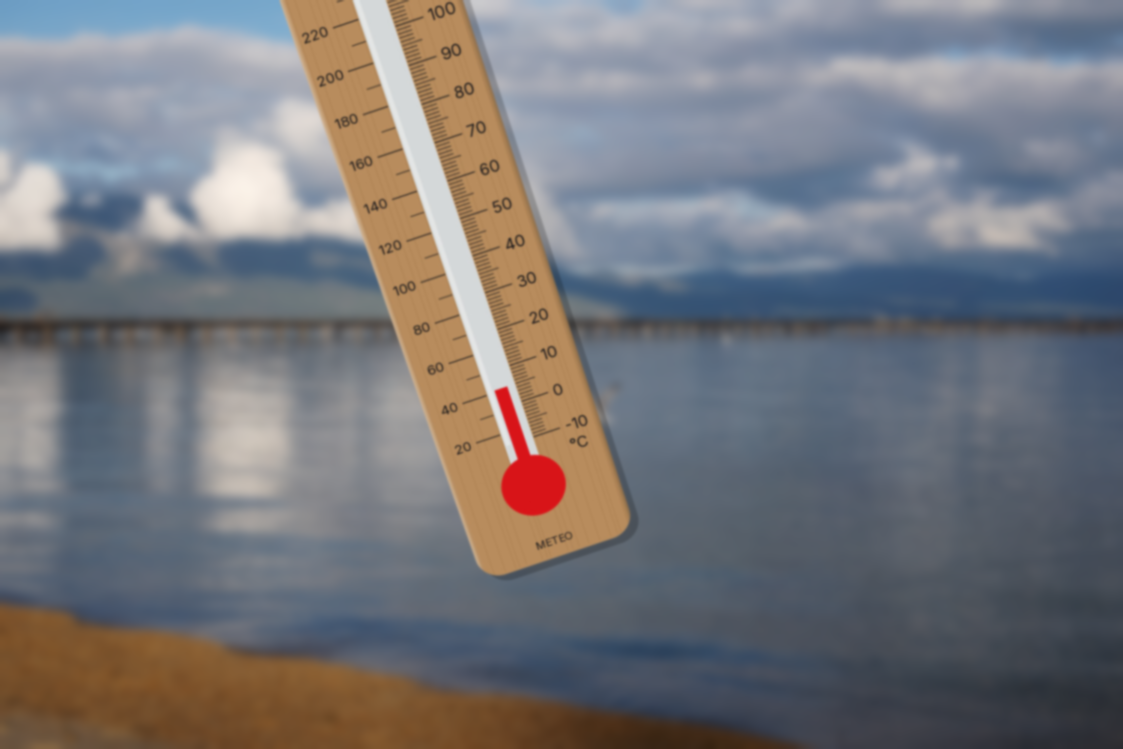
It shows 5
